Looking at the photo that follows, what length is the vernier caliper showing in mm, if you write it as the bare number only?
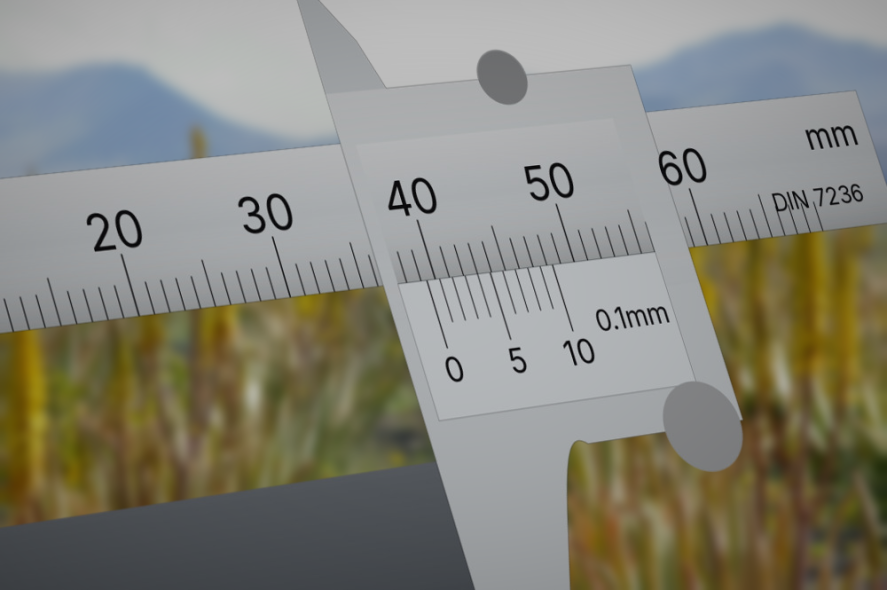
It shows 39.4
